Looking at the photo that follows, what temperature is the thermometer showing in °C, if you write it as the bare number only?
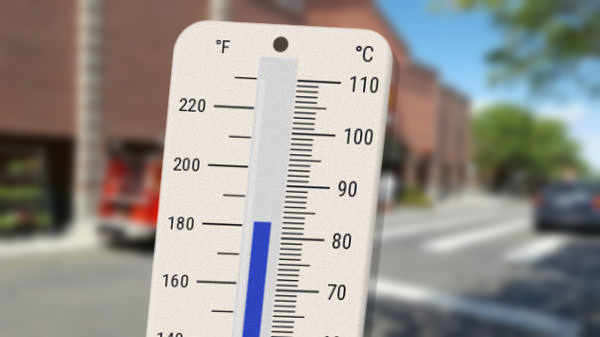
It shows 83
